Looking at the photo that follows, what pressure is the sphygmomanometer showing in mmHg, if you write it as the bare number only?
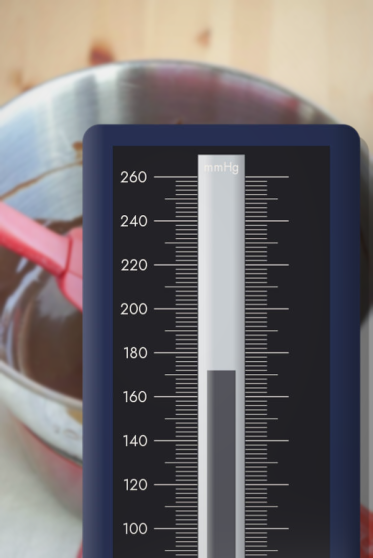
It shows 172
